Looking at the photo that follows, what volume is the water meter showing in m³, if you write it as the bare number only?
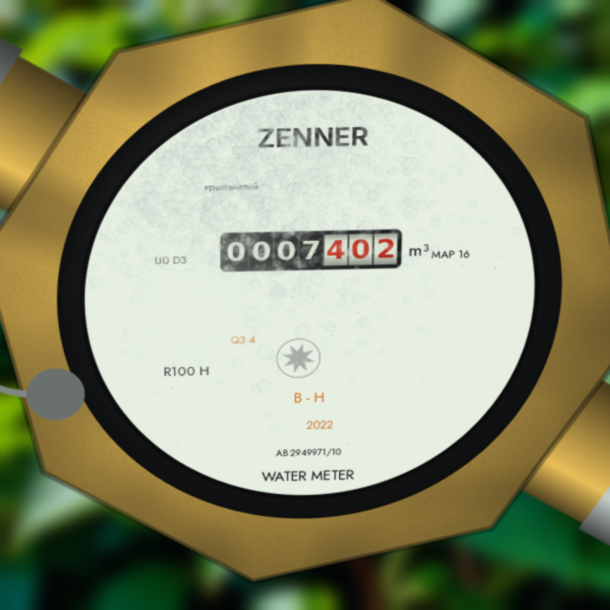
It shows 7.402
